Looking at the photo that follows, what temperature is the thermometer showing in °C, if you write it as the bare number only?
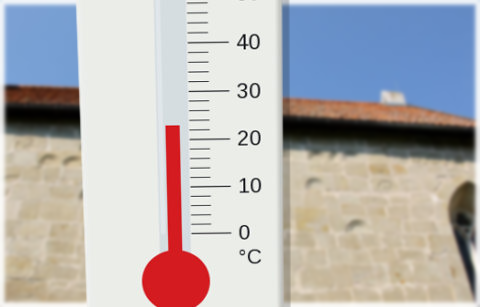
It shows 23
